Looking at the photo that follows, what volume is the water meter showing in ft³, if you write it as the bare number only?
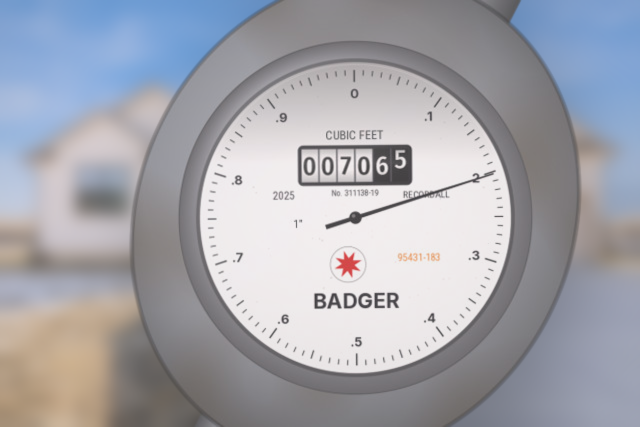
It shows 7065.20
